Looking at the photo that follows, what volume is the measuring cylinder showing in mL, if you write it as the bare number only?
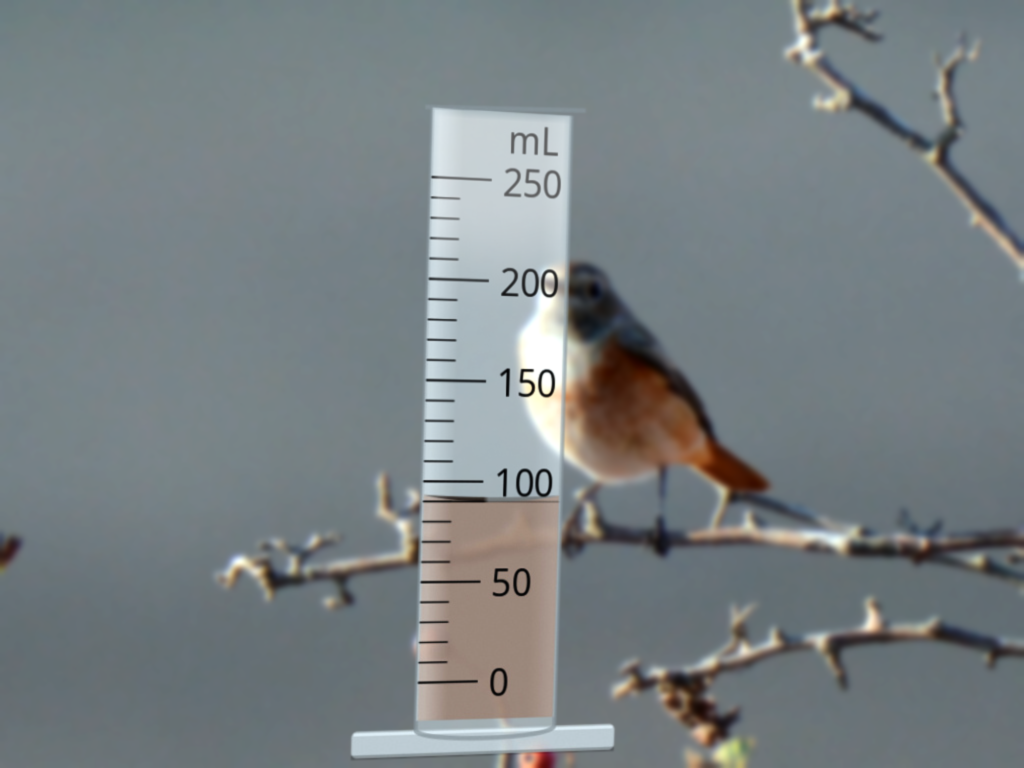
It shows 90
